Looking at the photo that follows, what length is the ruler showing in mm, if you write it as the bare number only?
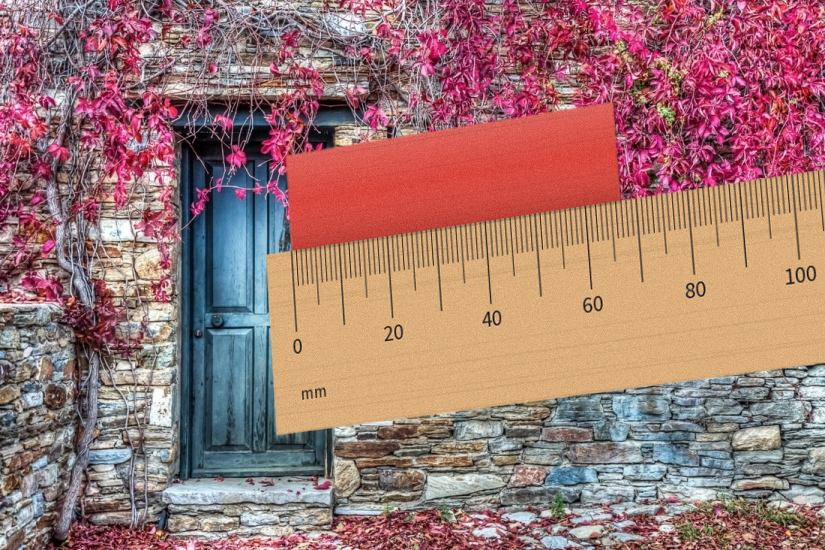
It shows 67
